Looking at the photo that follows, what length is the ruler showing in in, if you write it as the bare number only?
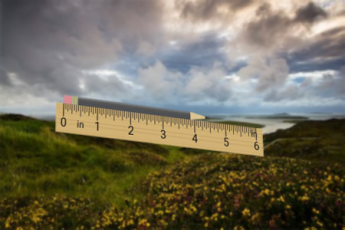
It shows 4.5
